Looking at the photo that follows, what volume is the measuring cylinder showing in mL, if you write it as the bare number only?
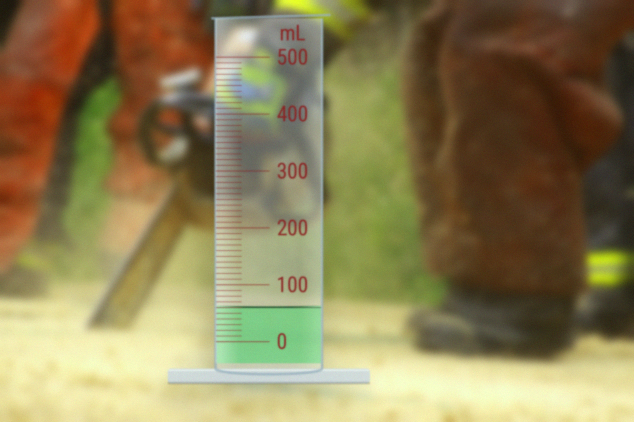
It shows 60
